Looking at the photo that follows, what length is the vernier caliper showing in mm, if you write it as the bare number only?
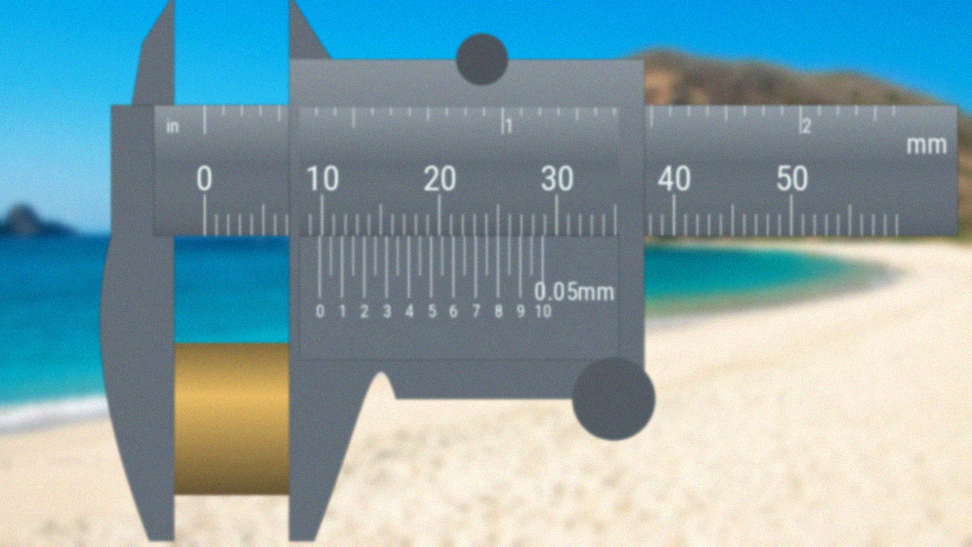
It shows 9.8
